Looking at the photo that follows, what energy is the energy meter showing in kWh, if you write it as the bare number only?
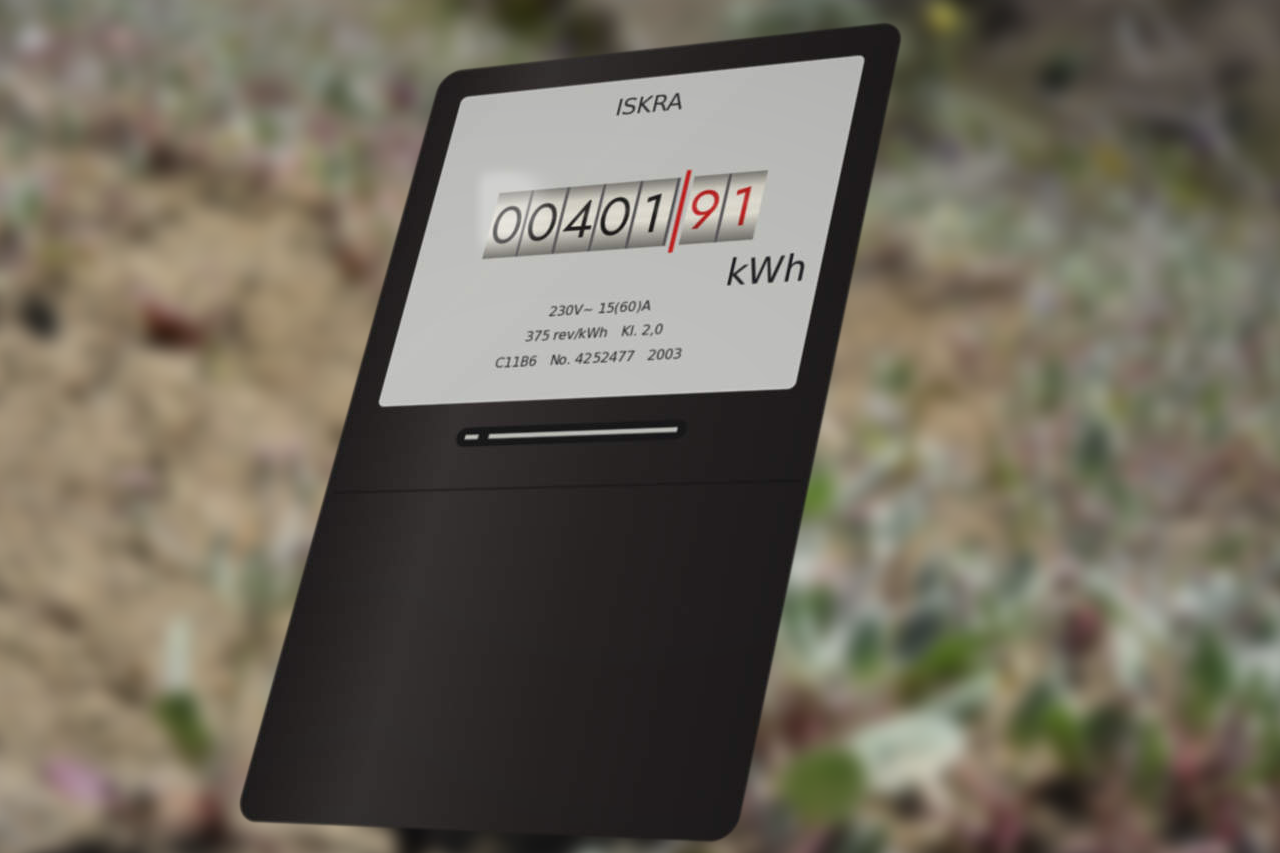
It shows 401.91
